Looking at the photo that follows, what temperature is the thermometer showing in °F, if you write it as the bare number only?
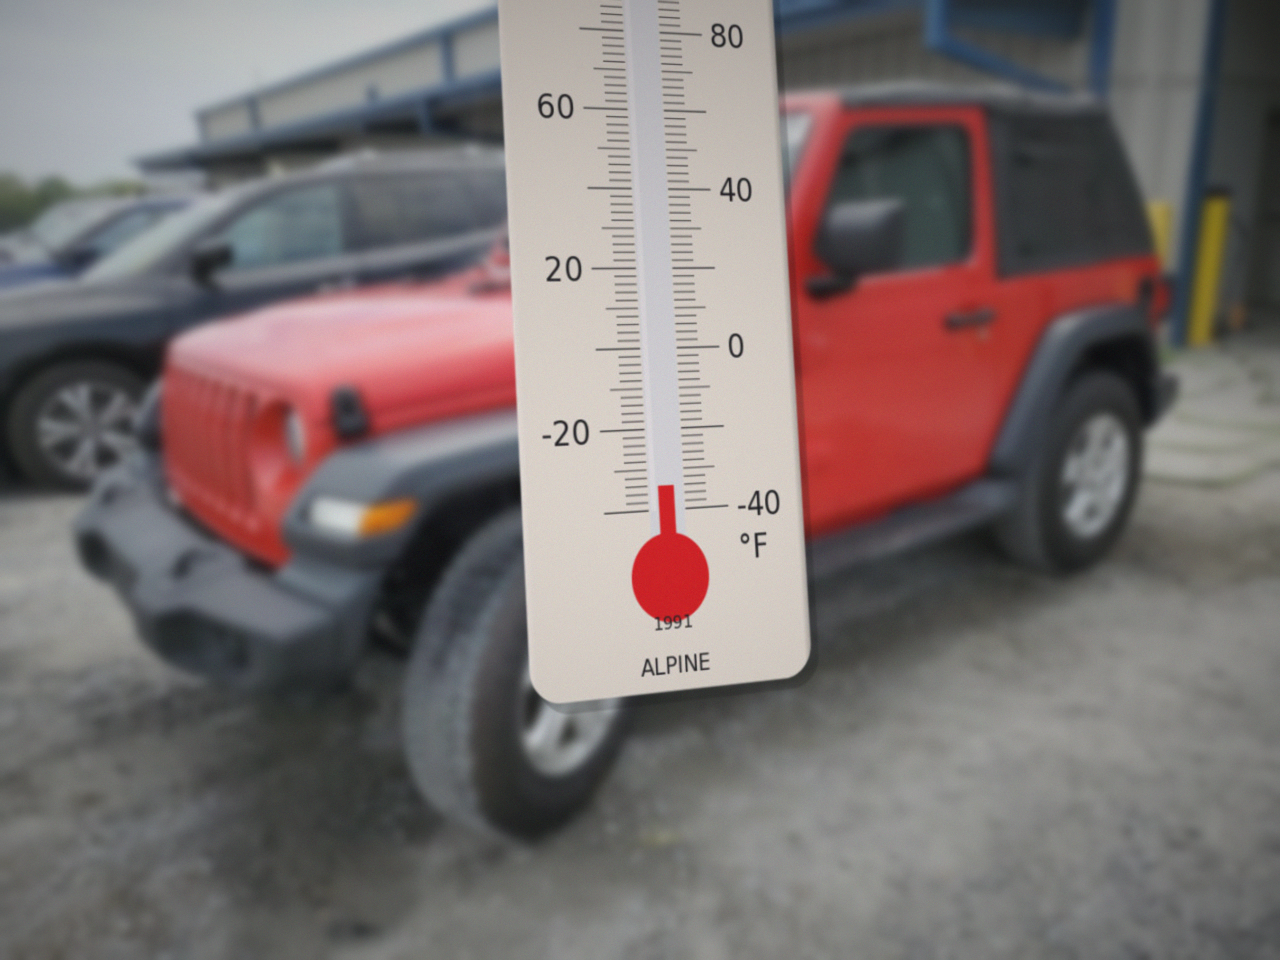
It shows -34
